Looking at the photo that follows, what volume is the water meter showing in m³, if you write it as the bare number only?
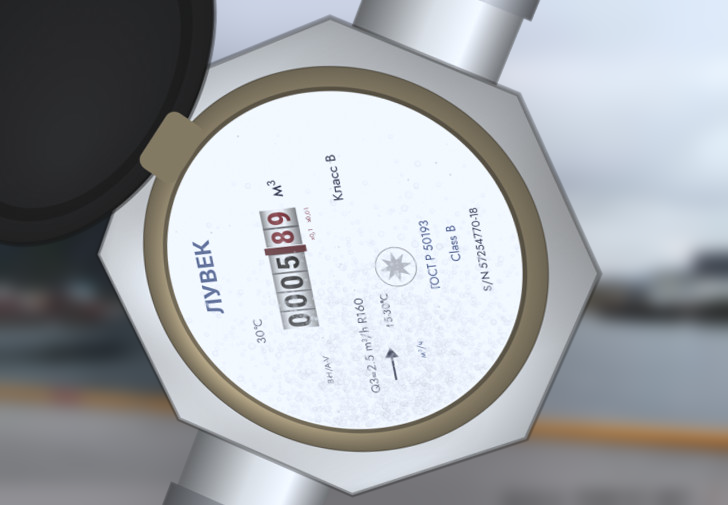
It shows 5.89
